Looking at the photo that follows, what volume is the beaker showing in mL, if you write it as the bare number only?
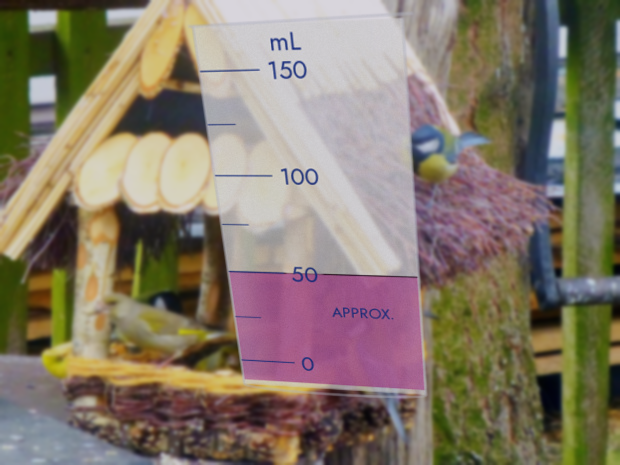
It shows 50
